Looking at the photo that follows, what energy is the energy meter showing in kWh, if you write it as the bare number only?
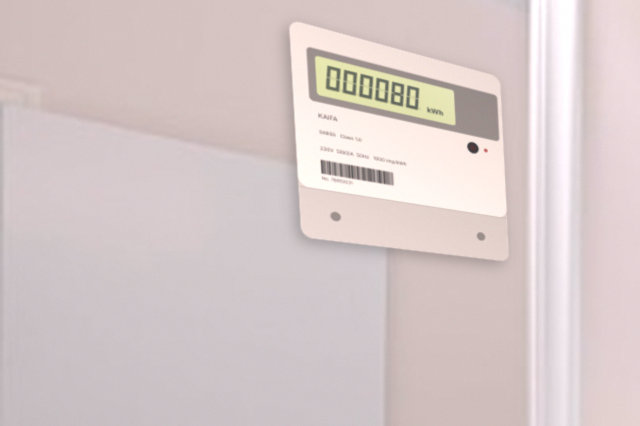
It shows 80
